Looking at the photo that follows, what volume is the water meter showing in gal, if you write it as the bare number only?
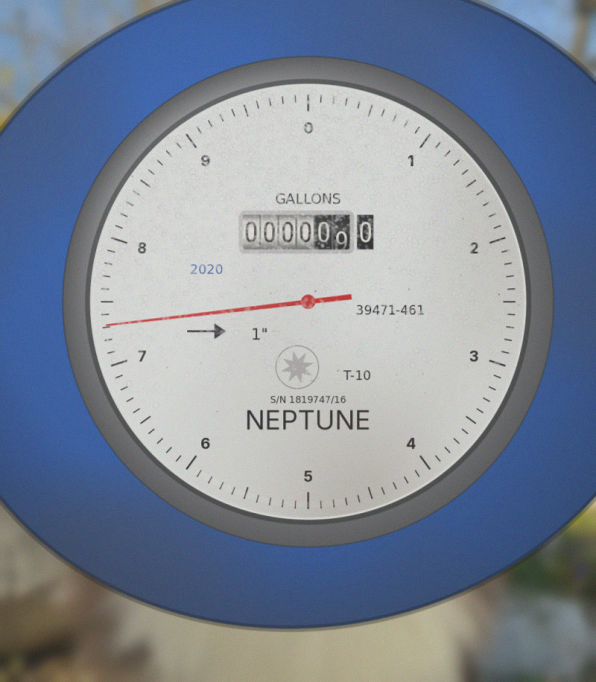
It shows 87.3
